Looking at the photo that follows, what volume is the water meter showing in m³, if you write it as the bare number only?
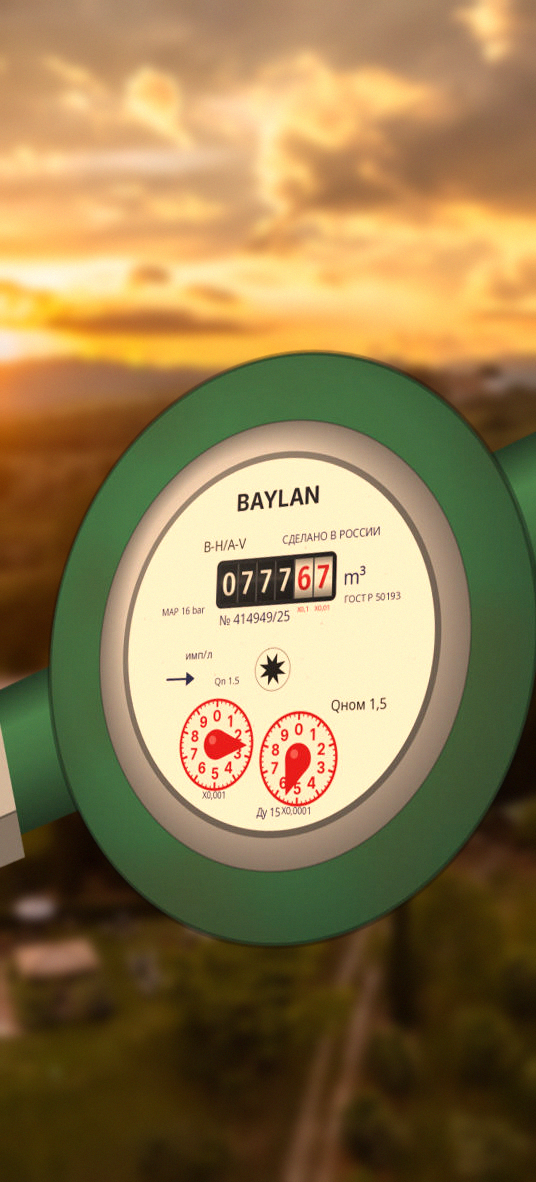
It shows 777.6725
